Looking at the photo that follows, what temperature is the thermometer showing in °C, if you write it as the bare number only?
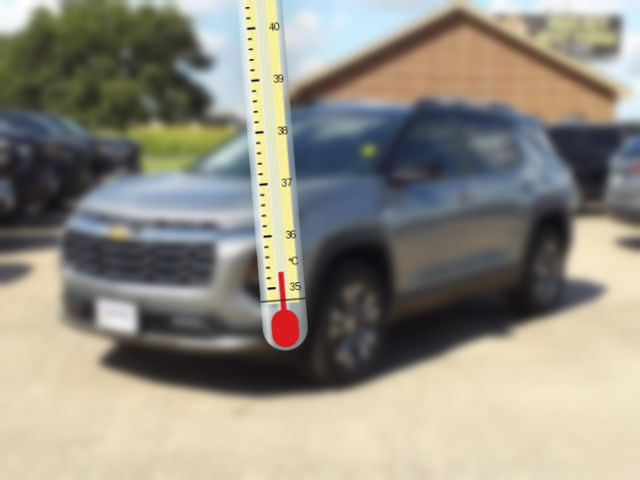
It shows 35.3
